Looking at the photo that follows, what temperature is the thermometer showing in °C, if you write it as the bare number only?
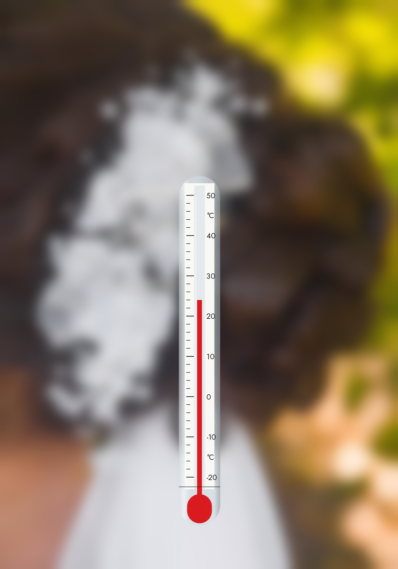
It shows 24
